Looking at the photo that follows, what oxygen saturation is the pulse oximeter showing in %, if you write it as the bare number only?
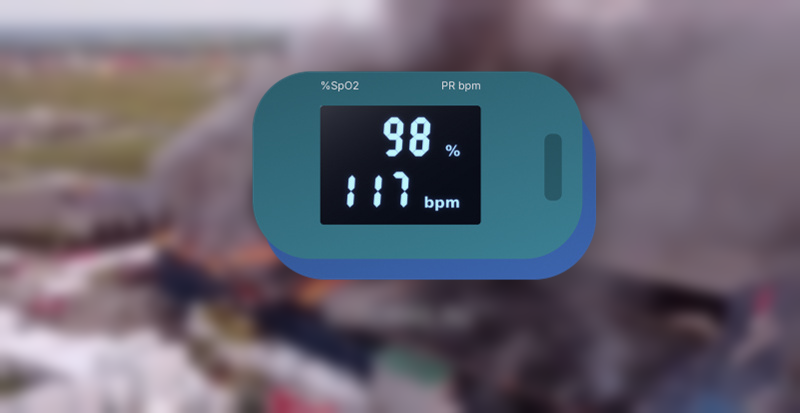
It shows 98
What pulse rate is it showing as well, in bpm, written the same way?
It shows 117
